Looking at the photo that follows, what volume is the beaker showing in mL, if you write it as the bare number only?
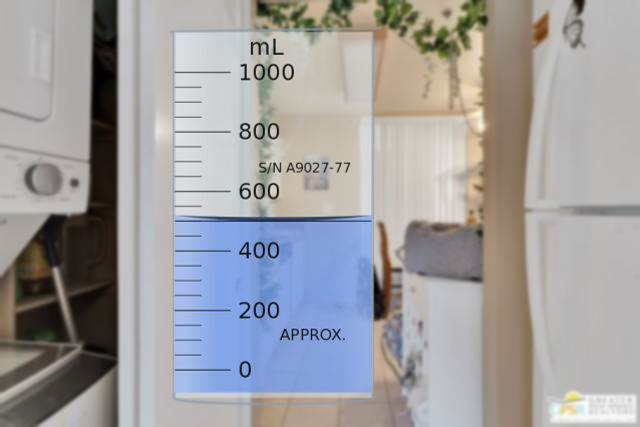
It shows 500
